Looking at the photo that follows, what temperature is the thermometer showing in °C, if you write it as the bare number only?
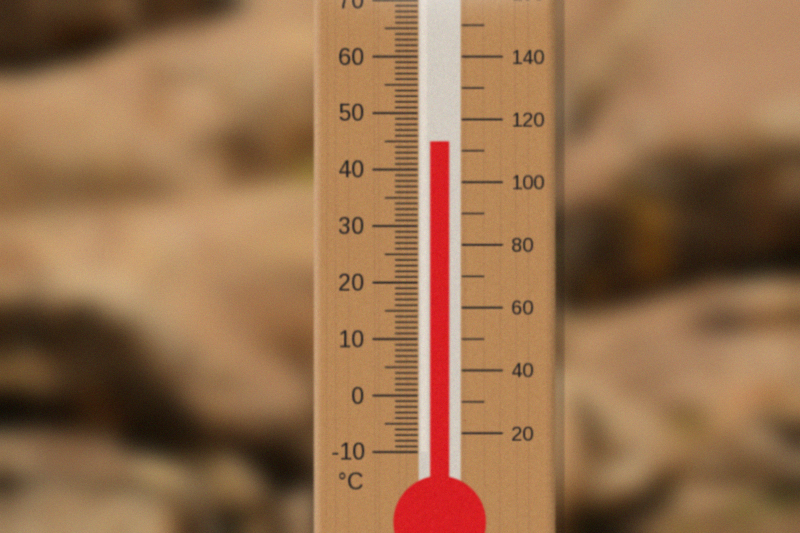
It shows 45
